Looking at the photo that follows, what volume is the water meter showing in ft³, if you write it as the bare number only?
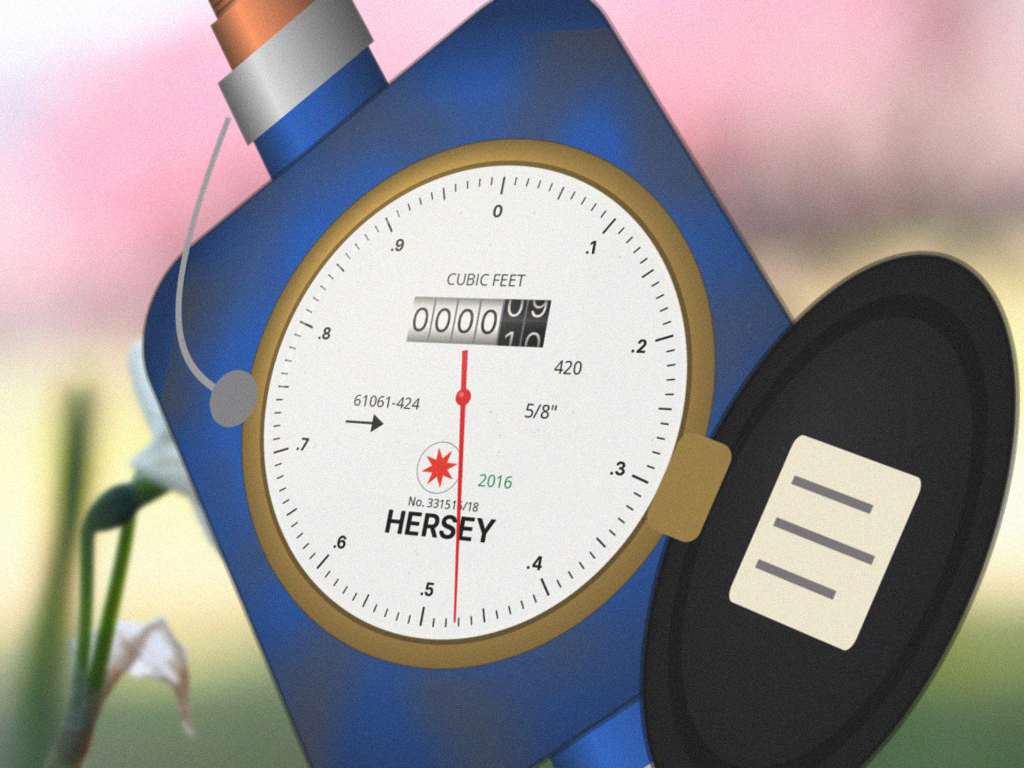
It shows 9.47
